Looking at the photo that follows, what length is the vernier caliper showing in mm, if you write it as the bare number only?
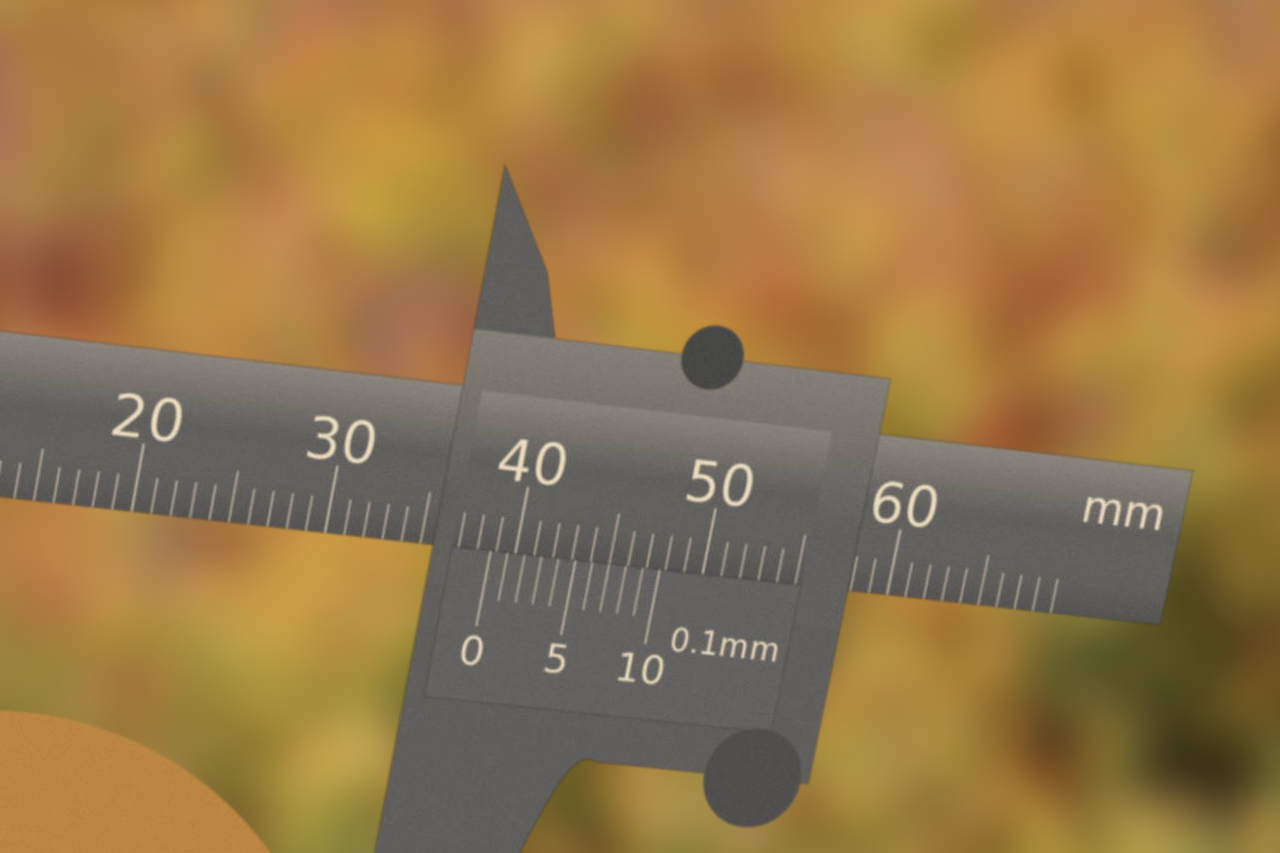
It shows 38.7
